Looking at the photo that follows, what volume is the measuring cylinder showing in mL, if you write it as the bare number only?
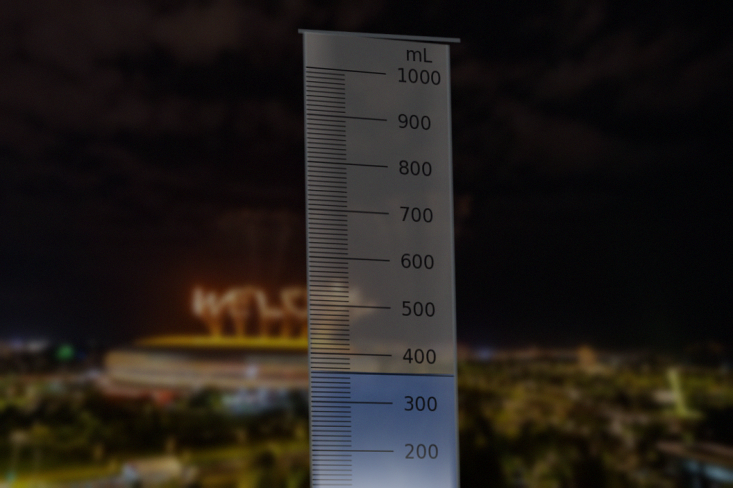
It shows 360
